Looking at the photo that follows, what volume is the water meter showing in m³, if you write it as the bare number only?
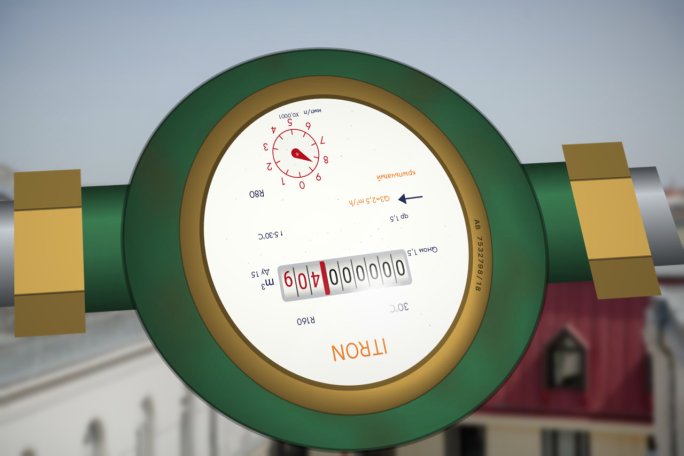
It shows 0.4088
